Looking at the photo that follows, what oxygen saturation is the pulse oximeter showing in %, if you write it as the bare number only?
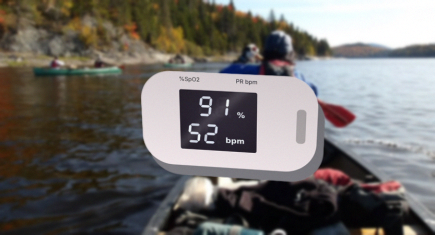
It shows 91
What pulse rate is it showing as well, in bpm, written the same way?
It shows 52
